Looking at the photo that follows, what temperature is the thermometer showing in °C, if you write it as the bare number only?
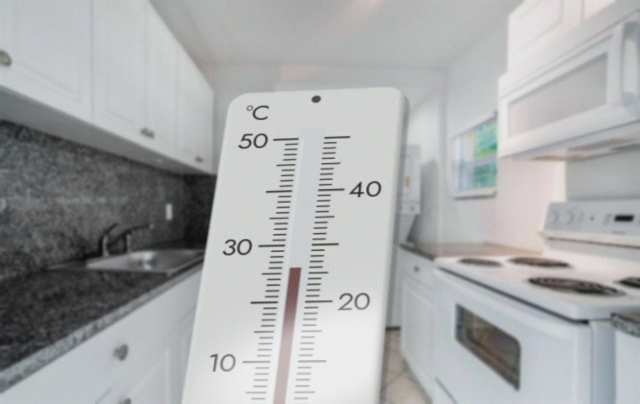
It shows 26
